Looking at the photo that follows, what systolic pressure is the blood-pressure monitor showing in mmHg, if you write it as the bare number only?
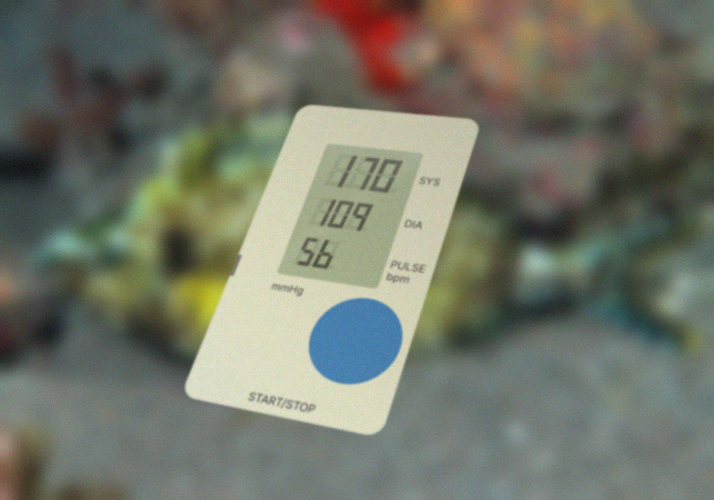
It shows 170
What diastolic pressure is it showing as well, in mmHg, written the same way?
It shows 109
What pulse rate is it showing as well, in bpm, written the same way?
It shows 56
